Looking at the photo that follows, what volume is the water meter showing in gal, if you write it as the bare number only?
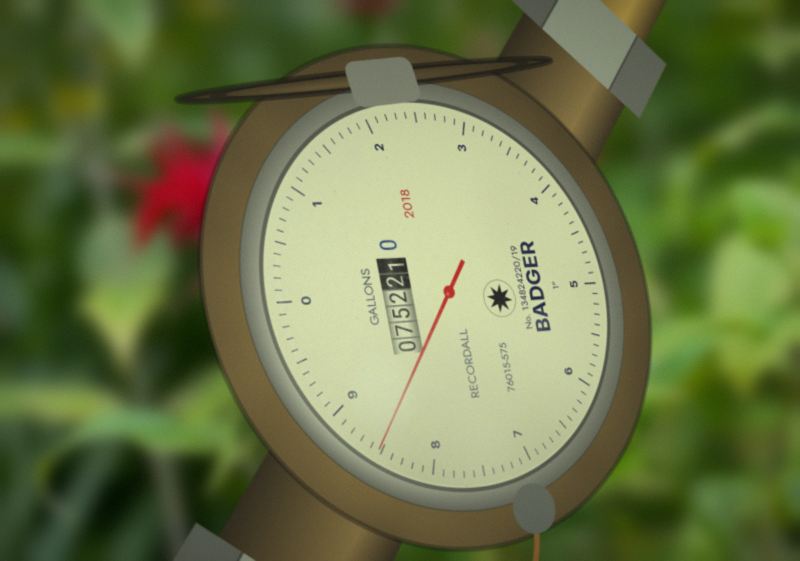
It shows 752208.5
